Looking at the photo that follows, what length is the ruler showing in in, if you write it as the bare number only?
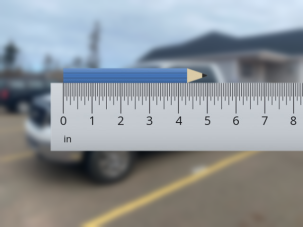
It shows 5
